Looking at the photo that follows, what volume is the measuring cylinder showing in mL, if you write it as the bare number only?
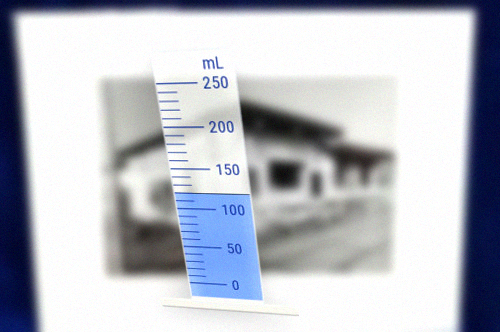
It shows 120
